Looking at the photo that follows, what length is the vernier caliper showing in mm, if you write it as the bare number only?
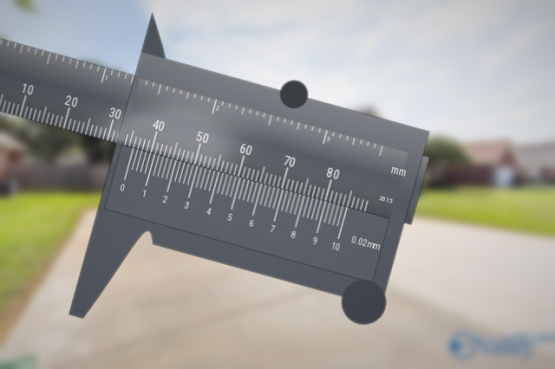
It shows 36.0
